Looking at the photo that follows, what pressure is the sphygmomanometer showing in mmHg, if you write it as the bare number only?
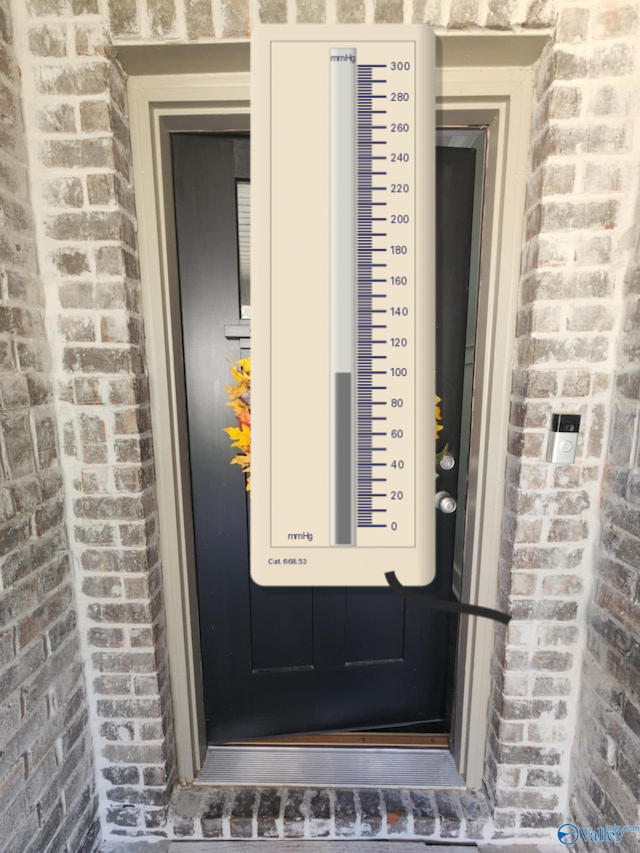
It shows 100
